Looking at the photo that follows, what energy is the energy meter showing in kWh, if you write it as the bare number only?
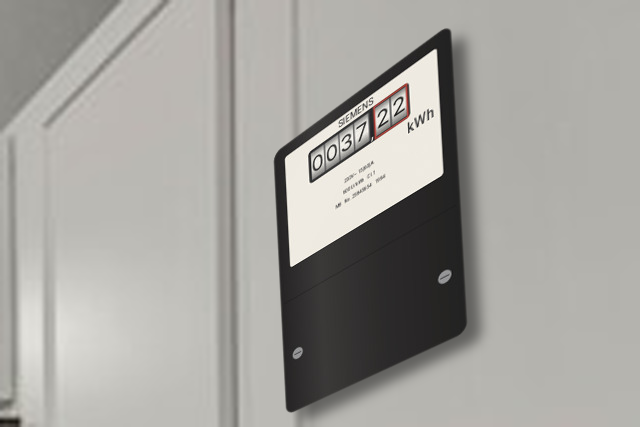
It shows 37.22
